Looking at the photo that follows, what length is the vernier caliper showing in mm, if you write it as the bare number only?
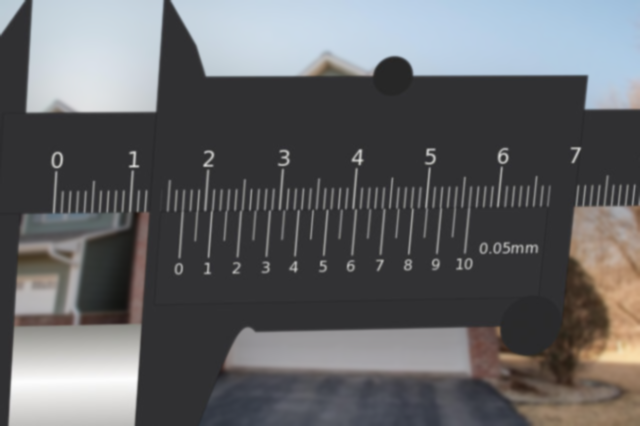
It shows 17.0
